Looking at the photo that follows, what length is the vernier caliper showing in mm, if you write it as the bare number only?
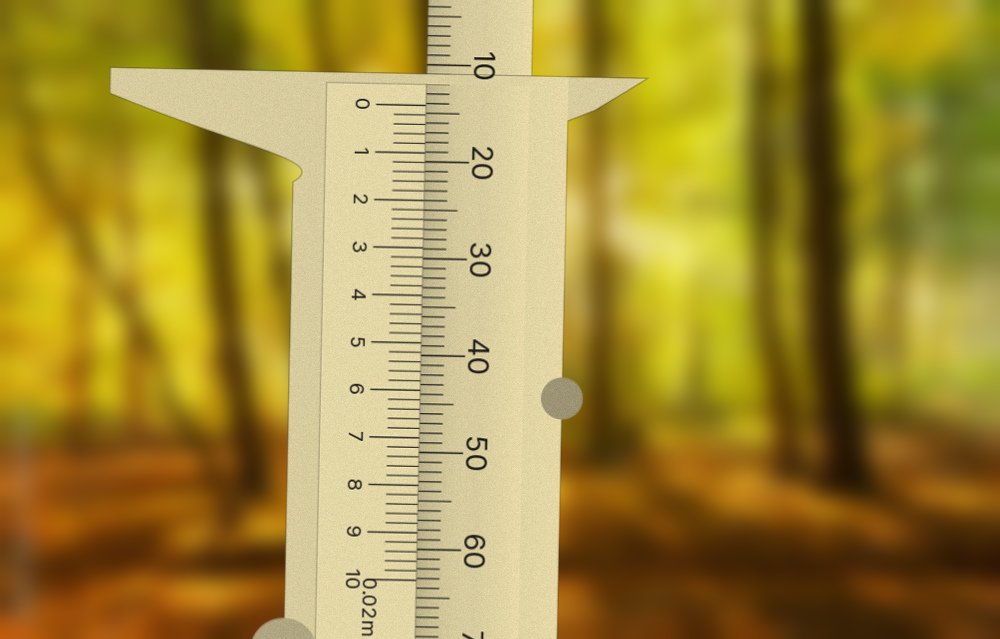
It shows 14.2
